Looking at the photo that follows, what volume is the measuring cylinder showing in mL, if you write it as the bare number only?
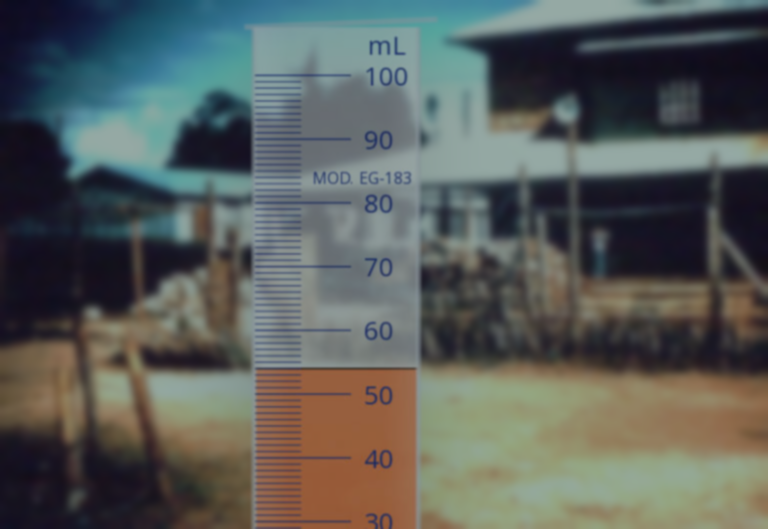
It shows 54
